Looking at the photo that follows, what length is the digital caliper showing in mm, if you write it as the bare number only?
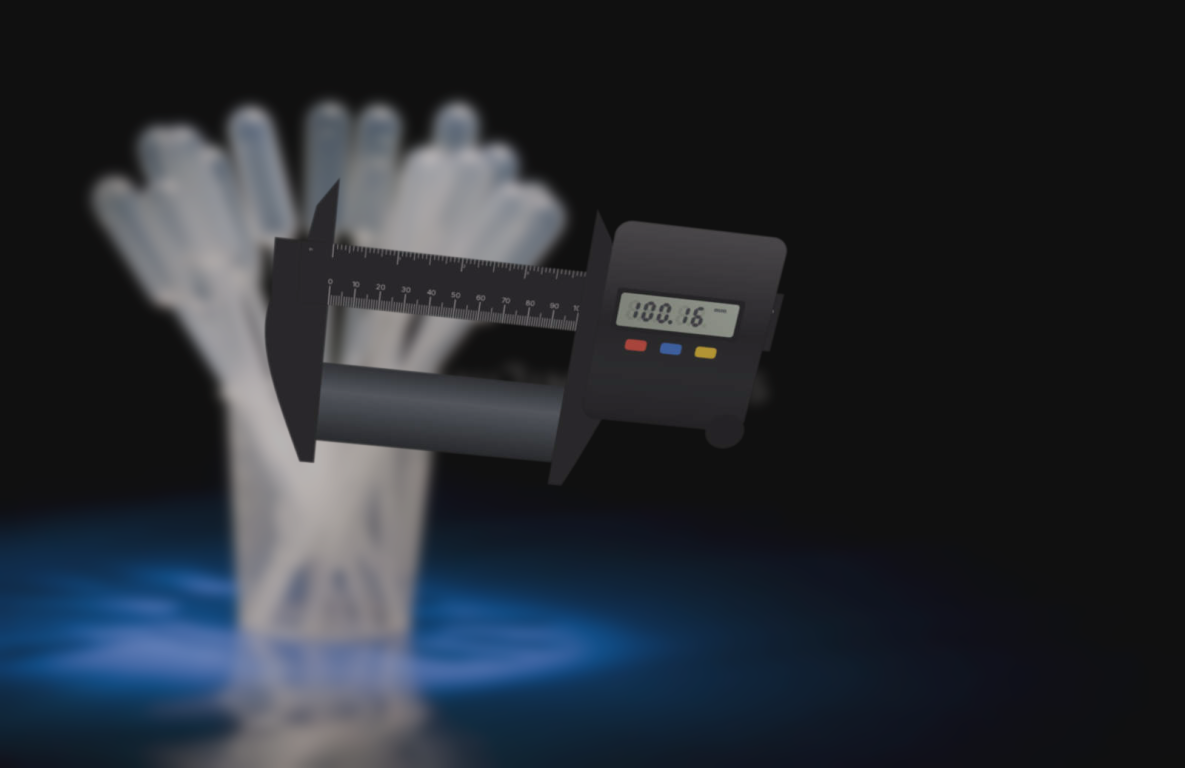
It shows 100.16
